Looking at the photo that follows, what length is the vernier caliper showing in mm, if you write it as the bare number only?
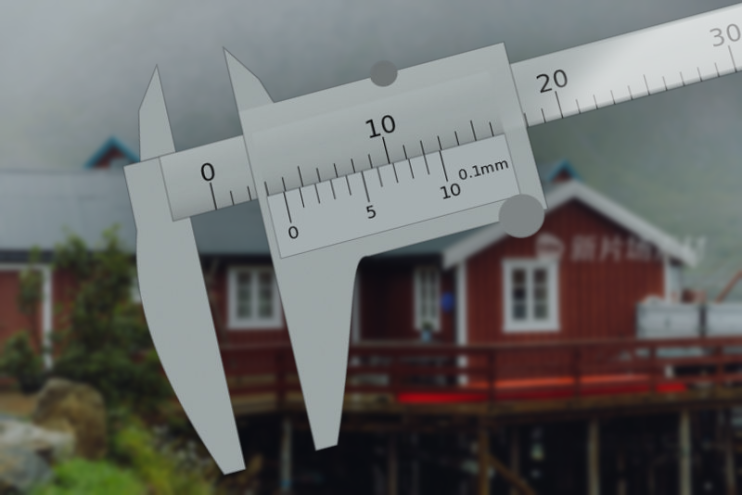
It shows 3.9
